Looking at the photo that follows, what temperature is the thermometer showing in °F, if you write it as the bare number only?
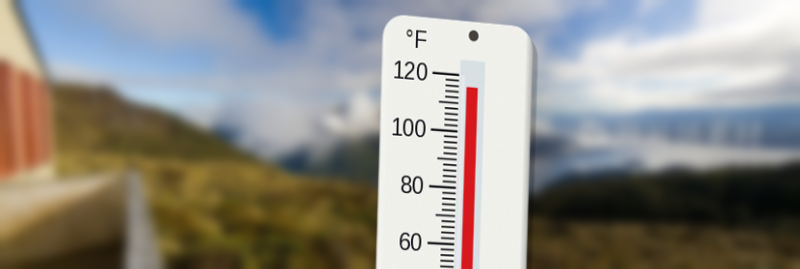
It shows 116
